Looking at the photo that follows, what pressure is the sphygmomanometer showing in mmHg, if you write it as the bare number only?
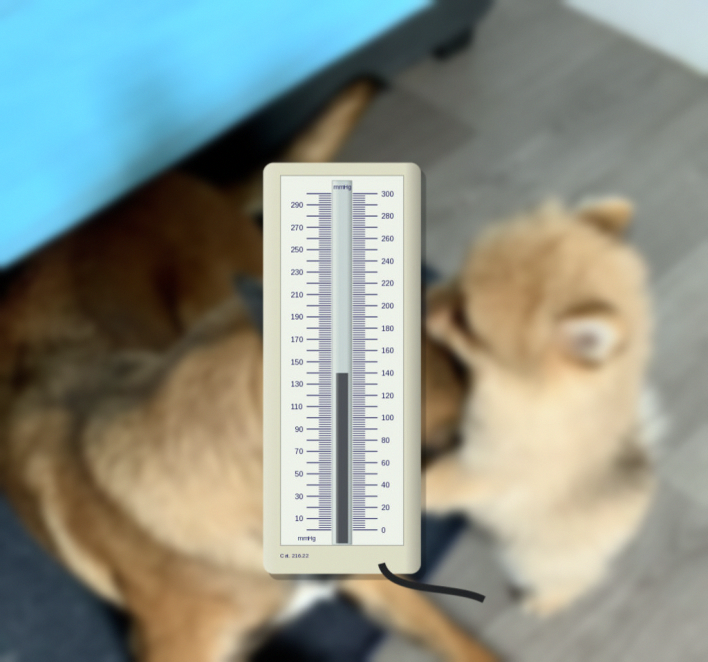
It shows 140
